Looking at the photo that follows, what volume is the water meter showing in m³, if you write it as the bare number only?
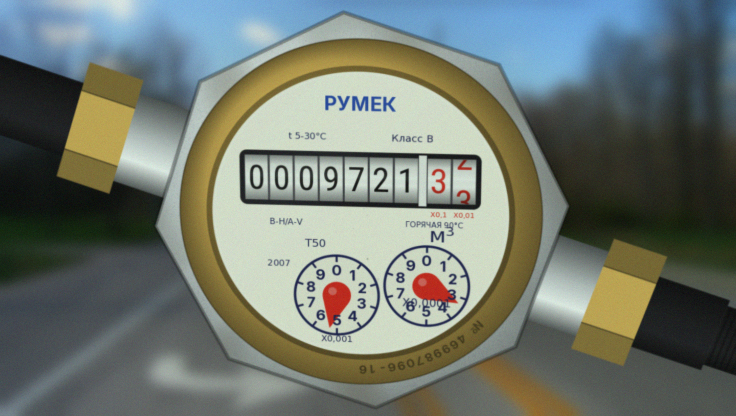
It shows 9721.3253
